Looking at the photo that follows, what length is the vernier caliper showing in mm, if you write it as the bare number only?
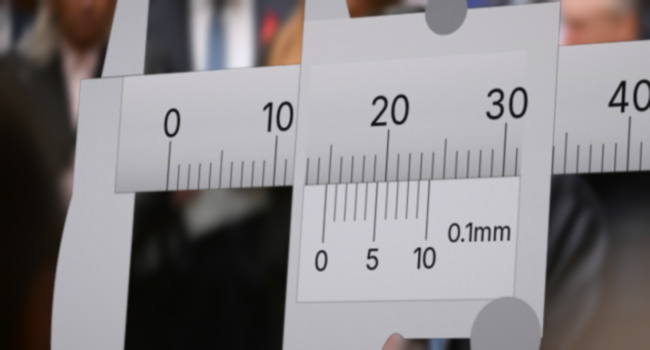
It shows 14.8
